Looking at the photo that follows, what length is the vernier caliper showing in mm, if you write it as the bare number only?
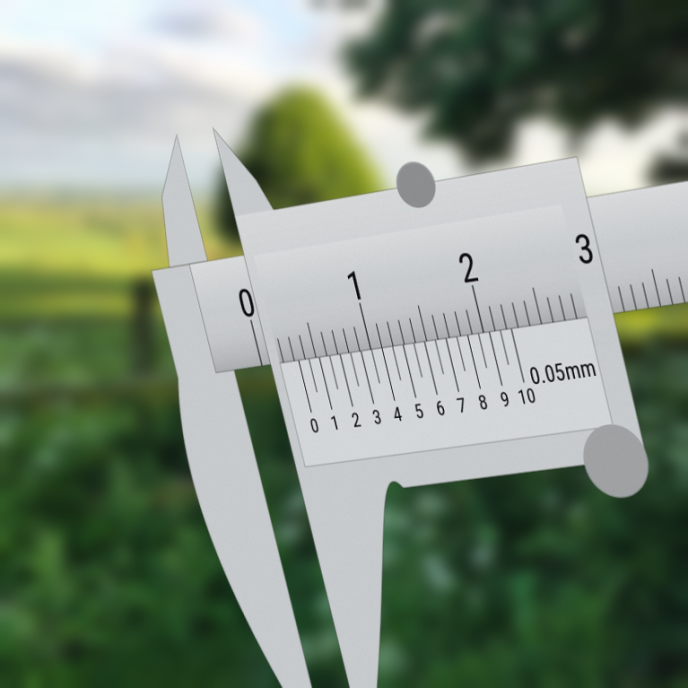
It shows 3.4
